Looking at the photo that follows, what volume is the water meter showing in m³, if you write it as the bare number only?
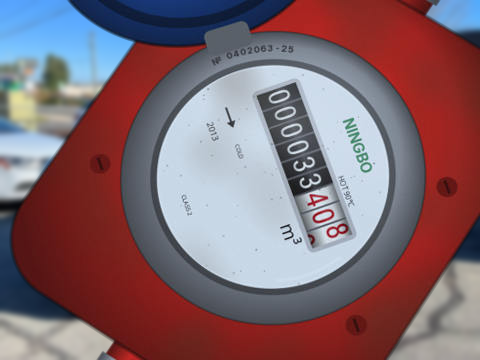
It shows 33.408
